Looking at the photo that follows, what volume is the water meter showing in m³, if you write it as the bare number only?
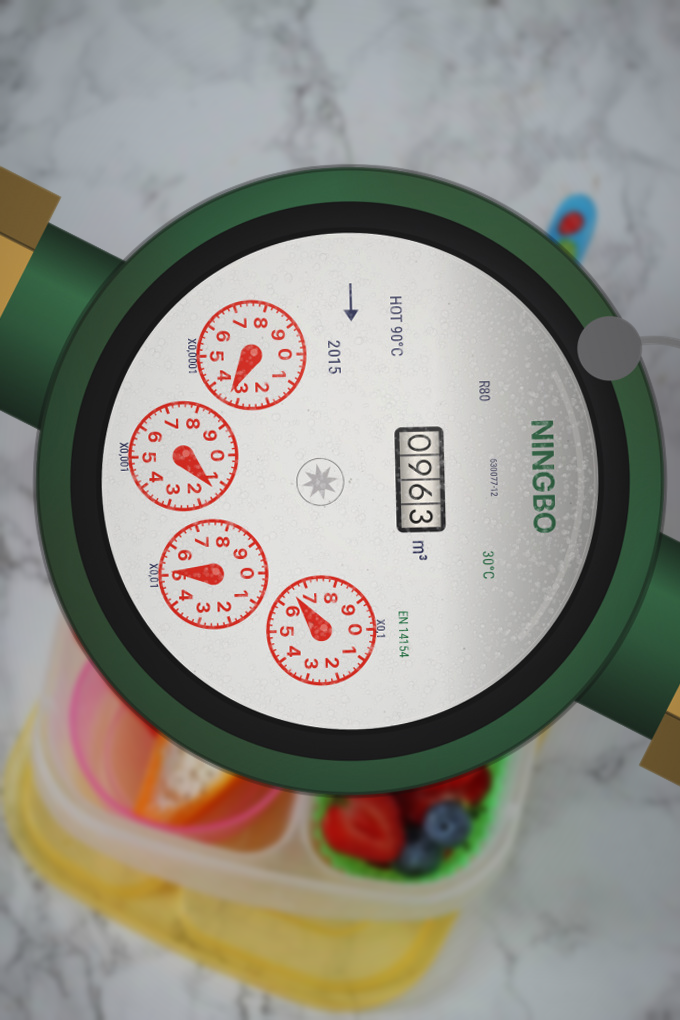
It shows 963.6513
